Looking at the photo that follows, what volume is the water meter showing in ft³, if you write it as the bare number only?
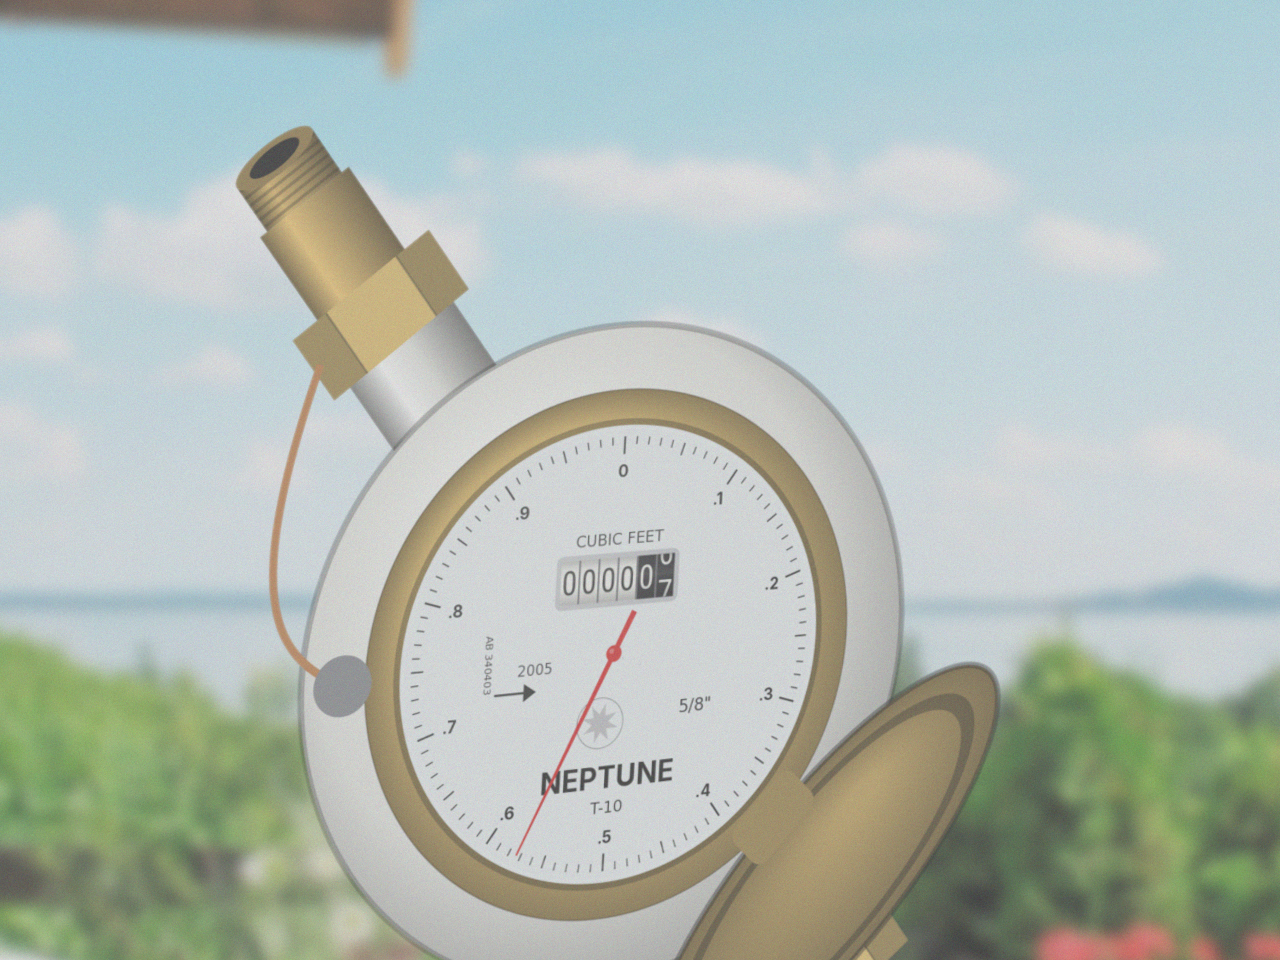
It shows 6.57
